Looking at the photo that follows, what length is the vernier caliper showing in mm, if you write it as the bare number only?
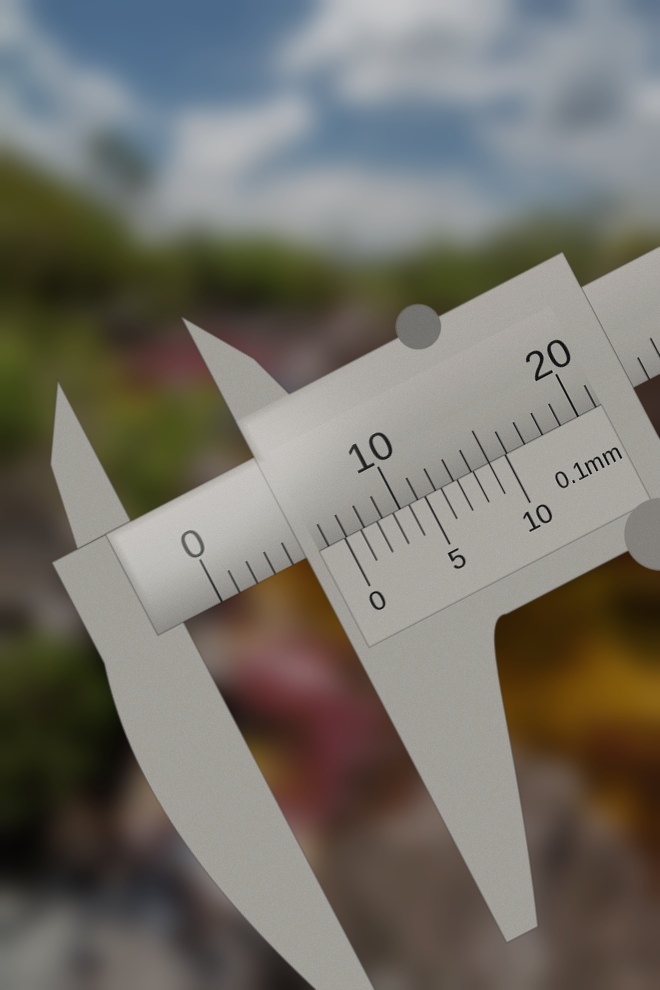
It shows 6.9
